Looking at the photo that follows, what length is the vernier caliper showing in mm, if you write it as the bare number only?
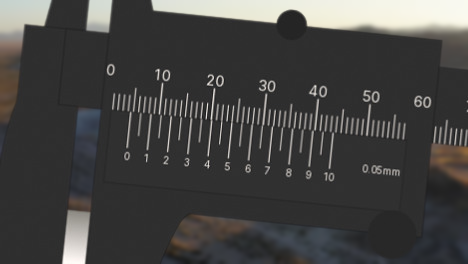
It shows 4.5
